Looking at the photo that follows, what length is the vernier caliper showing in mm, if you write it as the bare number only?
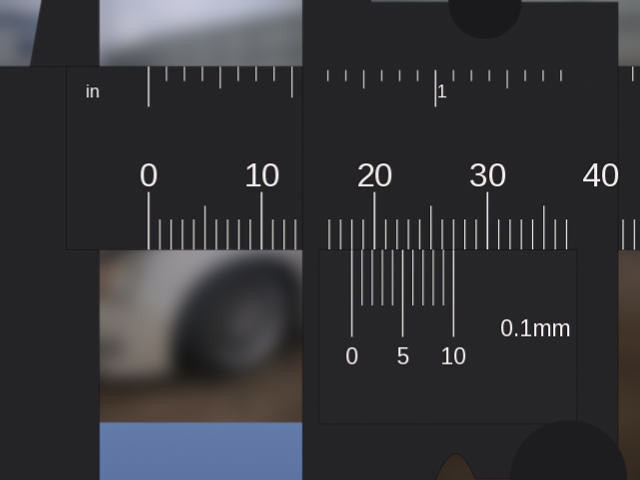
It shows 18.0
